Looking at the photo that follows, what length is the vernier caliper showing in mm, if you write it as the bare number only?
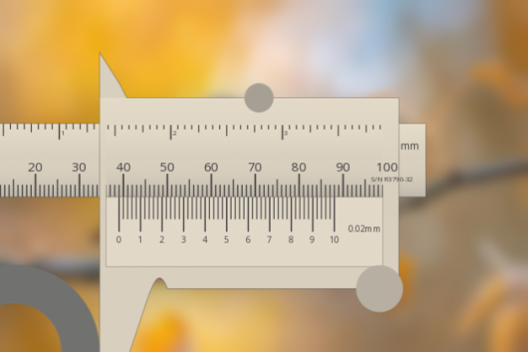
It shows 39.0
